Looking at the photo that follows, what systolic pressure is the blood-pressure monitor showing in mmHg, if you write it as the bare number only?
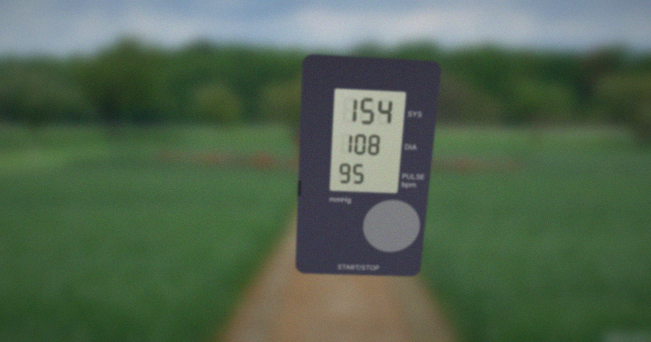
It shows 154
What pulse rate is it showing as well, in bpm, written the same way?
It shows 95
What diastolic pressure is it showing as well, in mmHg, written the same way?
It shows 108
